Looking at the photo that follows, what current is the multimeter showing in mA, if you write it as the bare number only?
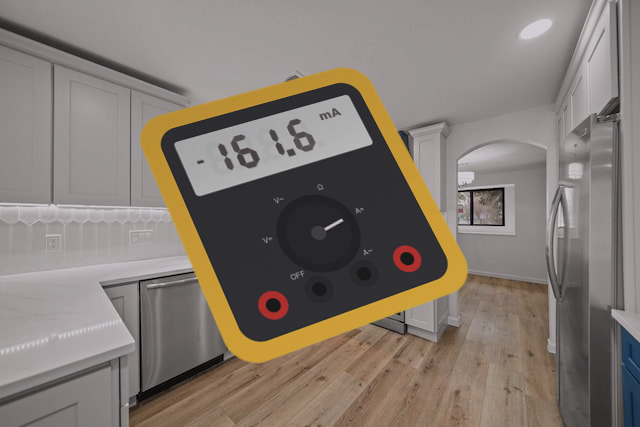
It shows -161.6
